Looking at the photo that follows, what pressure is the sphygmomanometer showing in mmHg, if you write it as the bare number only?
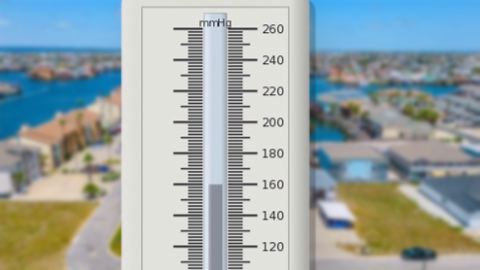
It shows 160
